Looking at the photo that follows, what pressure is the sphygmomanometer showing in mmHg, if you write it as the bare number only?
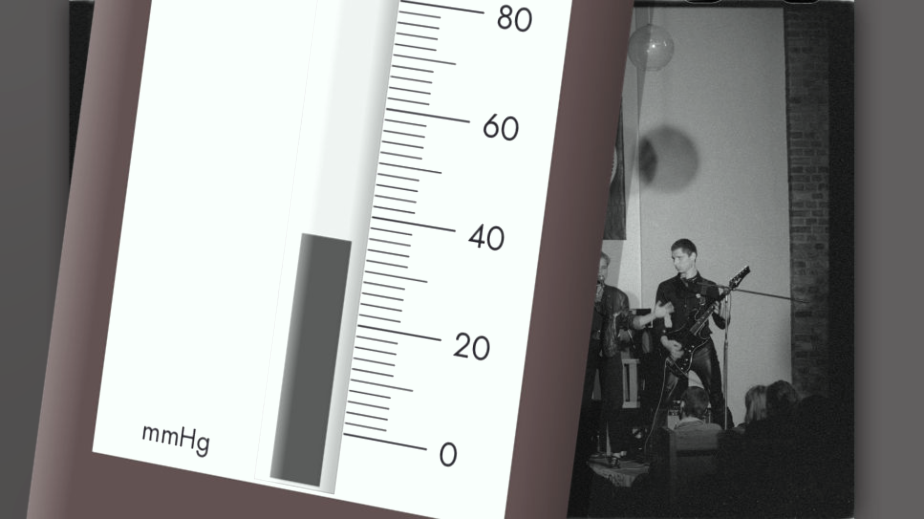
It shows 35
